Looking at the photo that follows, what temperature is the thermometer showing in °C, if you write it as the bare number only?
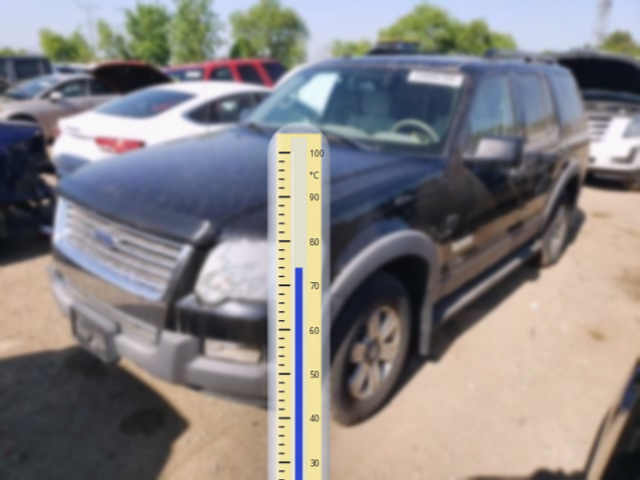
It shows 74
